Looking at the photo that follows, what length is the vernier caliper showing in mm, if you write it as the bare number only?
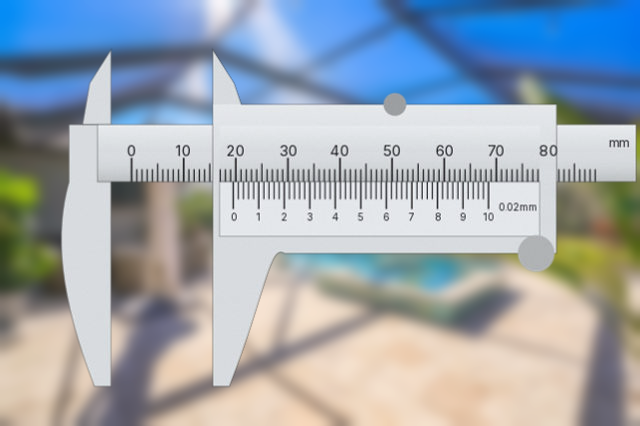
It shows 19.5
